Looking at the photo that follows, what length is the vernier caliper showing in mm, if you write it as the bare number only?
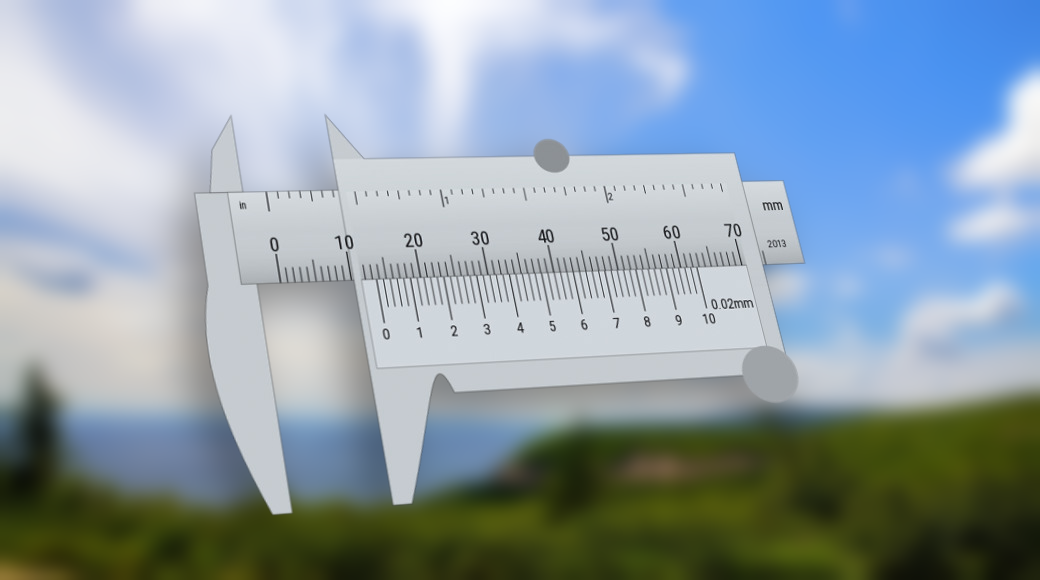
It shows 13.6
